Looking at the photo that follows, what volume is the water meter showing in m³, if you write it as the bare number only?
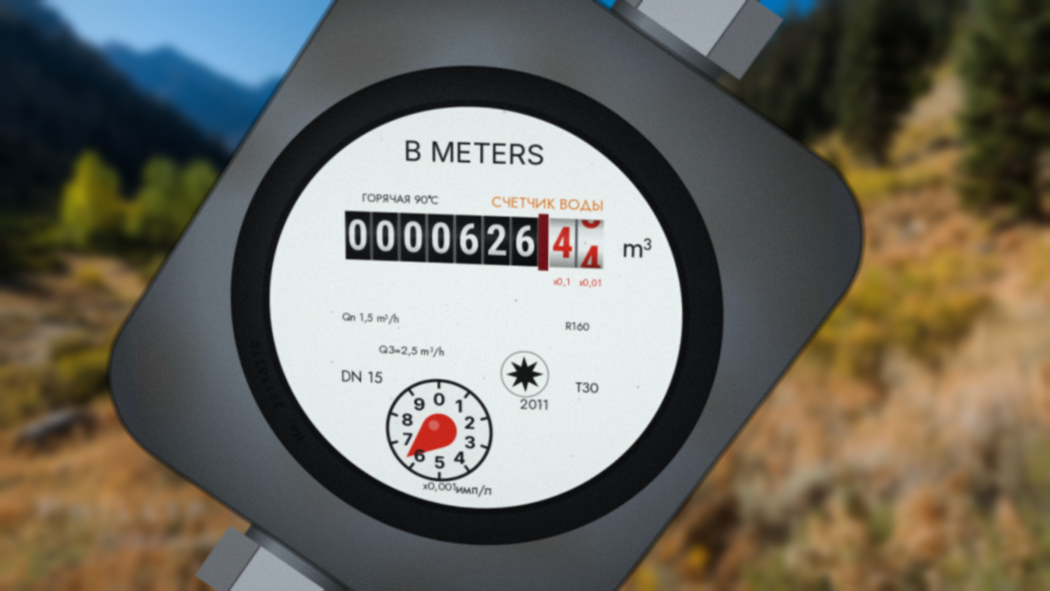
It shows 626.436
